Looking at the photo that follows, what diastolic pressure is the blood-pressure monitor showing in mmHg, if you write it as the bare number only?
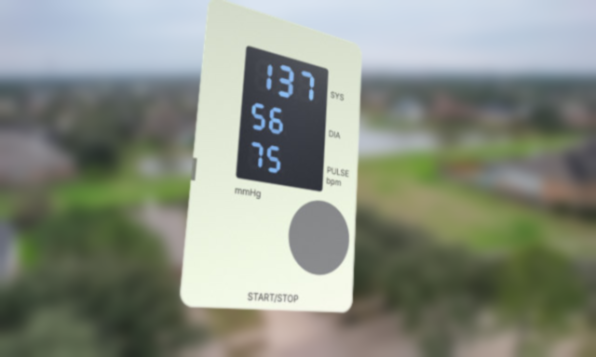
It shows 56
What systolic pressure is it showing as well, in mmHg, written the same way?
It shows 137
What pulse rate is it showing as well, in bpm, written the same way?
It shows 75
